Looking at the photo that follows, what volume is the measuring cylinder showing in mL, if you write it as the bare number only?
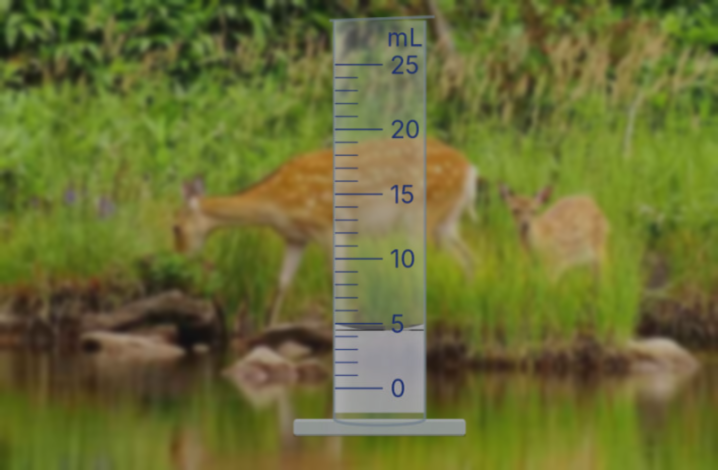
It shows 4.5
